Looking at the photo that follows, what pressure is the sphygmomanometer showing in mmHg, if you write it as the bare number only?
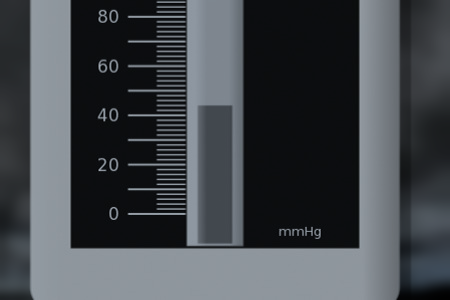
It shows 44
